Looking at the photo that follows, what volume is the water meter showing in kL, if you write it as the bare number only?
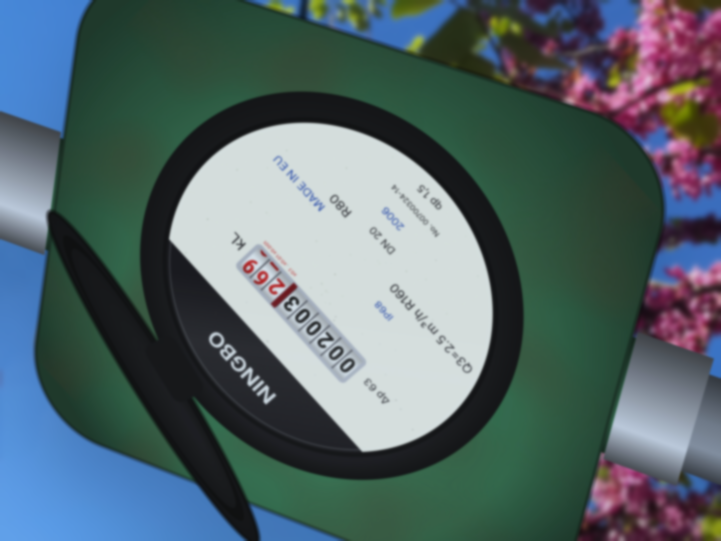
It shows 2003.269
